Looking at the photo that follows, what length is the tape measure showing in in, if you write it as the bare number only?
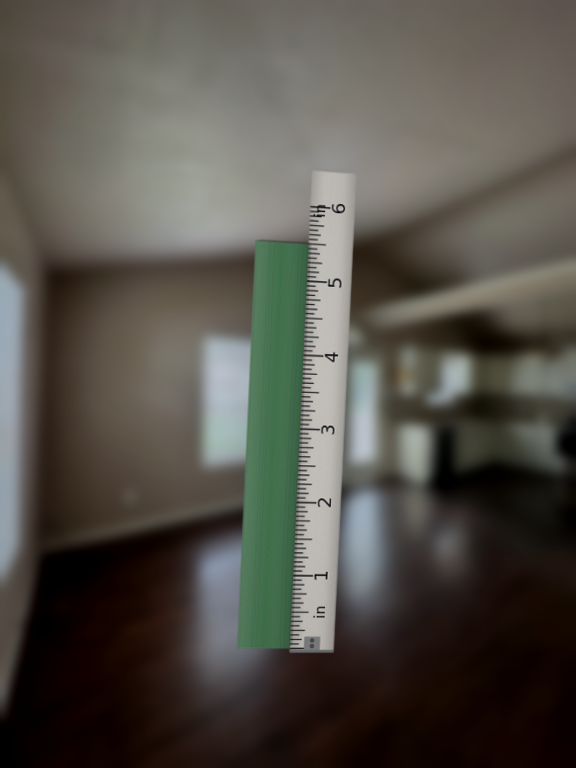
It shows 5.5
